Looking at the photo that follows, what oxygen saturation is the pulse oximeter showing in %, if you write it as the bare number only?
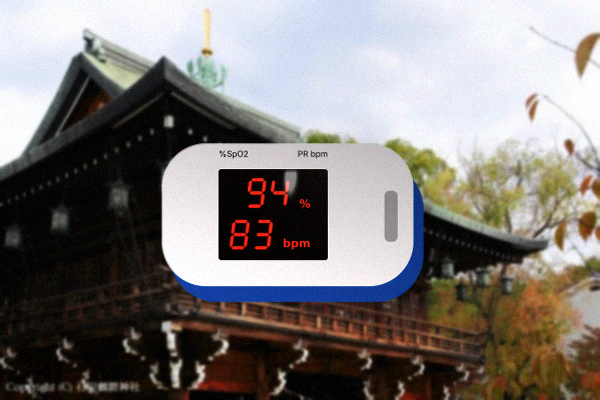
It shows 94
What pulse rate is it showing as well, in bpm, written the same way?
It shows 83
